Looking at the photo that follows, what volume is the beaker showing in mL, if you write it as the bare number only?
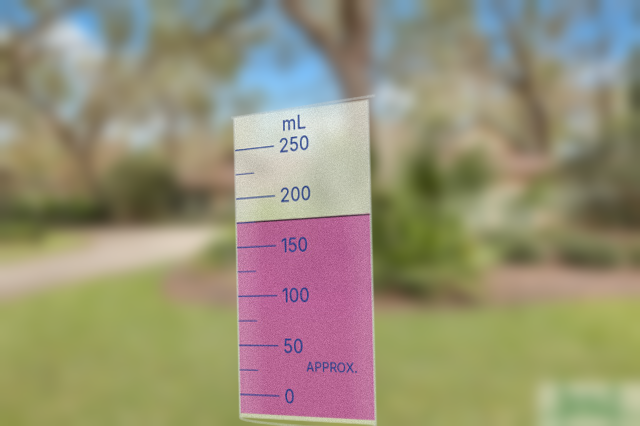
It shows 175
